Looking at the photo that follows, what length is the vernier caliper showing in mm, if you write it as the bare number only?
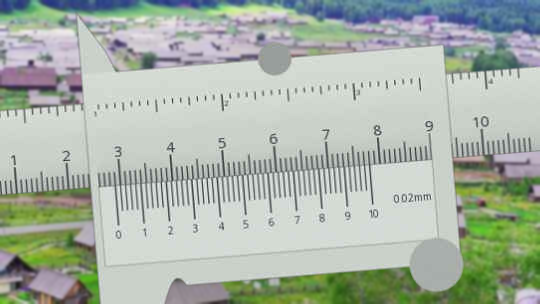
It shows 29.0
